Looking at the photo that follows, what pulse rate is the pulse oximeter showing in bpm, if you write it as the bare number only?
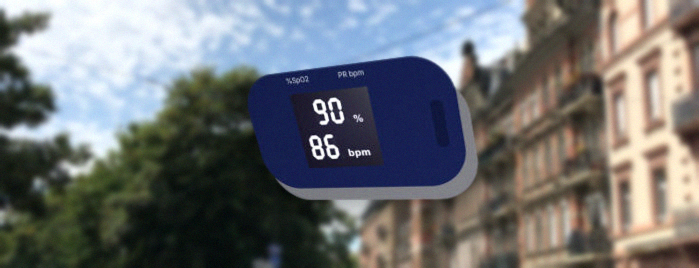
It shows 86
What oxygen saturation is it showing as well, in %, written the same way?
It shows 90
